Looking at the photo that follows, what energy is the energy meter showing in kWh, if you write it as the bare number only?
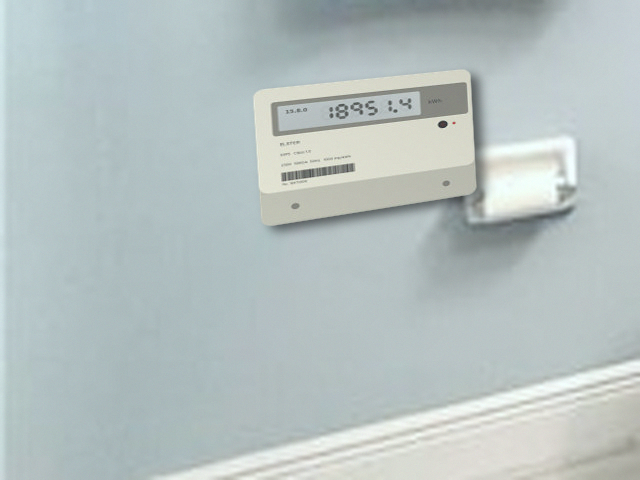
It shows 18951.4
